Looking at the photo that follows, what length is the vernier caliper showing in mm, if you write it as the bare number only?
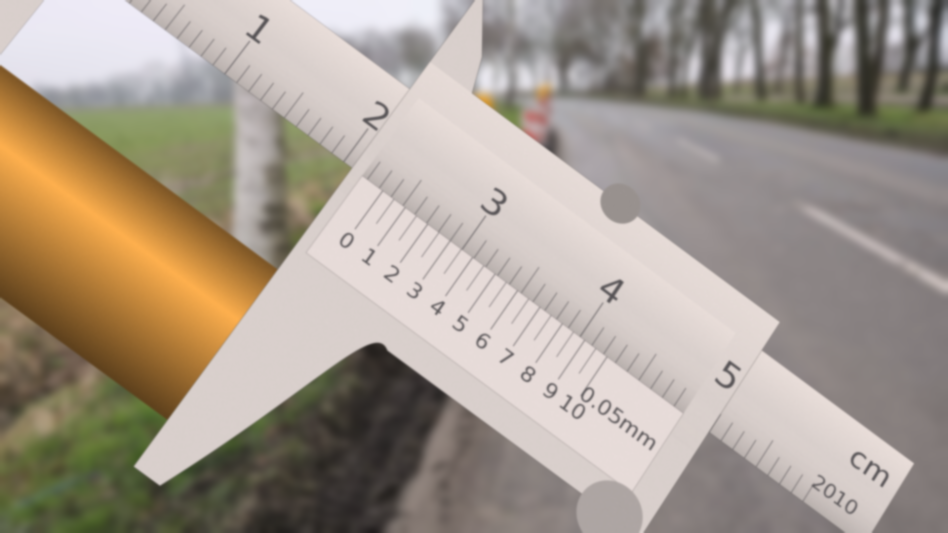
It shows 23.3
